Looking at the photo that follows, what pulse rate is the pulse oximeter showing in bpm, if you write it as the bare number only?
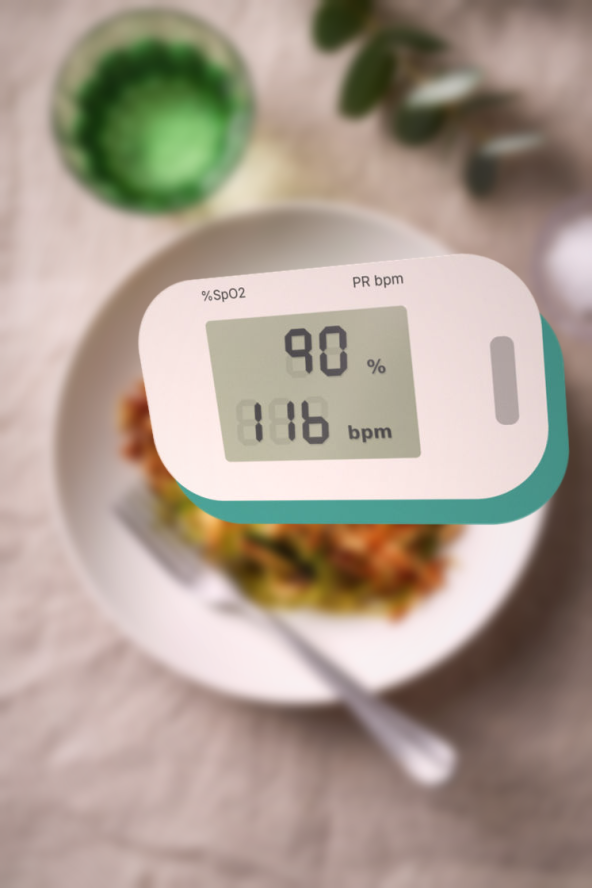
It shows 116
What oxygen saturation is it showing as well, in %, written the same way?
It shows 90
